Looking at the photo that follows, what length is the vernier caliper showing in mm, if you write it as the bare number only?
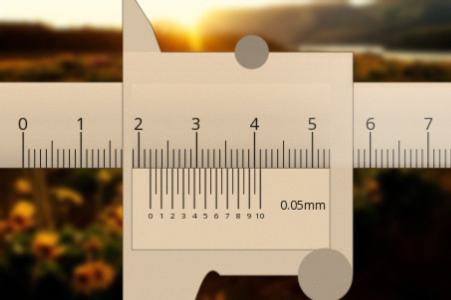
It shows 22.0
